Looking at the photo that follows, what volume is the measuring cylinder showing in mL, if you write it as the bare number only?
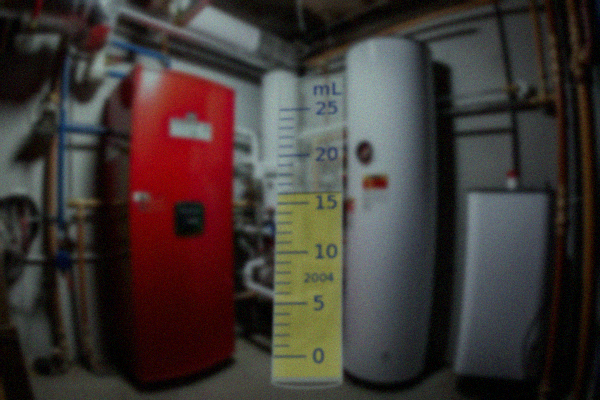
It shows 16
